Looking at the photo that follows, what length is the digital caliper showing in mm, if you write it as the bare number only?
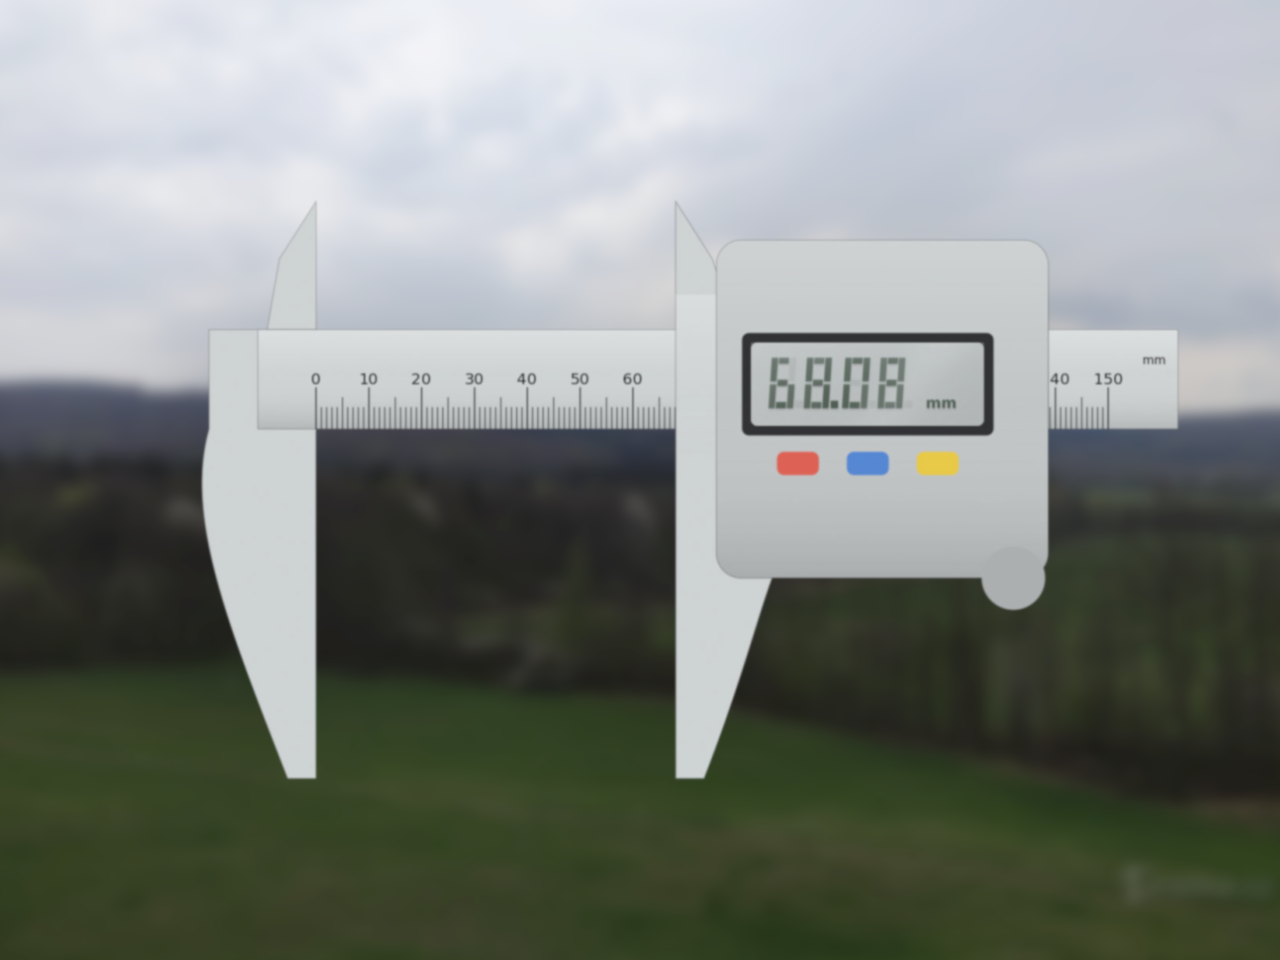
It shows 68.08
